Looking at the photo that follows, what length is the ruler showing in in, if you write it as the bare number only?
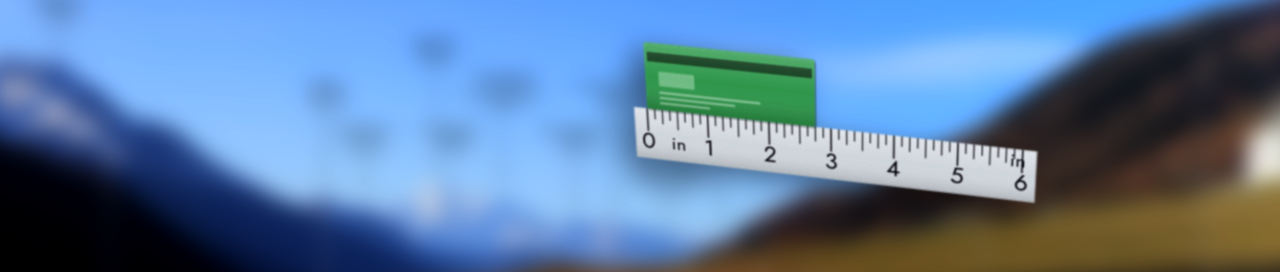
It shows 2.75
